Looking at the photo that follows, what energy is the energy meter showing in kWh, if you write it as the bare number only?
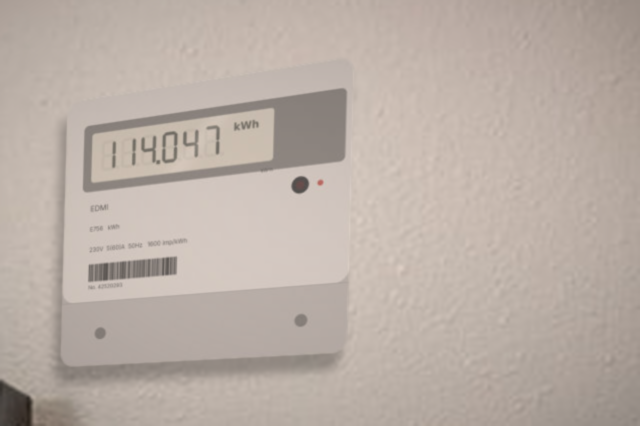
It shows 114.047
